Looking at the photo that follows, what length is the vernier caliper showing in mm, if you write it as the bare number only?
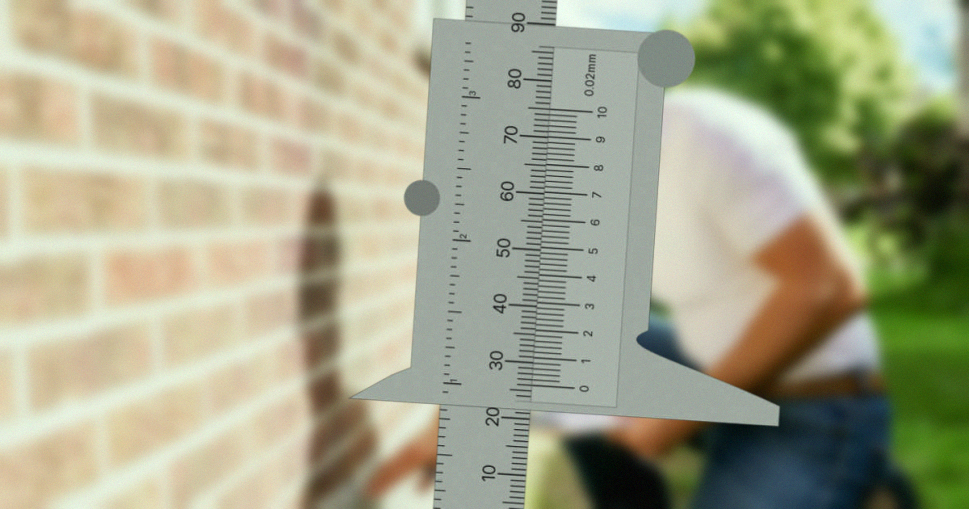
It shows 26.0
